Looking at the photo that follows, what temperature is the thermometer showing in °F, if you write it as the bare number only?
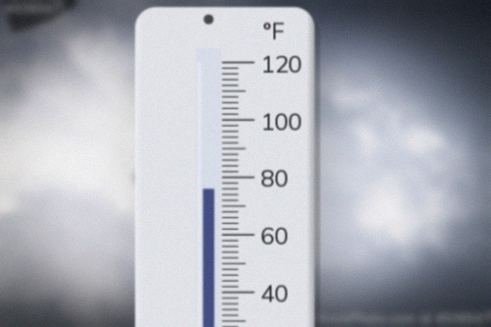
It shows 76
